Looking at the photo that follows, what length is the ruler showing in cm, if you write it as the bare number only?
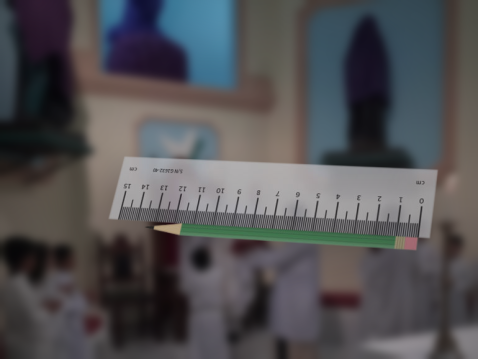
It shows 13.5
